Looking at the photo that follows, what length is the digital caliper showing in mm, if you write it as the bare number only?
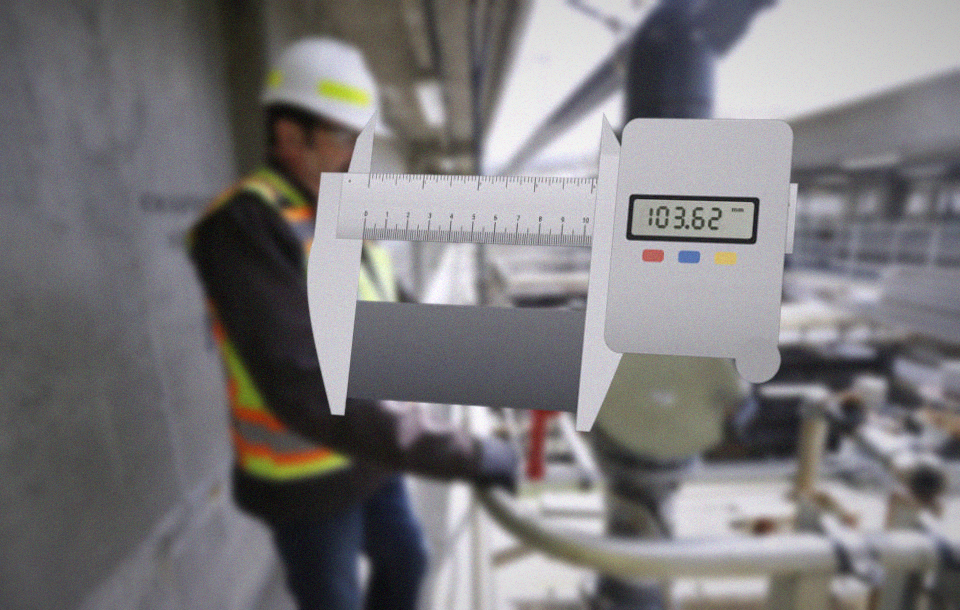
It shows 103.62
